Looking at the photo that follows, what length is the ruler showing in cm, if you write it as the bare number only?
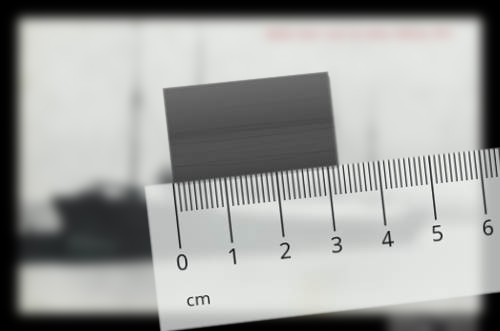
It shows 3.2
